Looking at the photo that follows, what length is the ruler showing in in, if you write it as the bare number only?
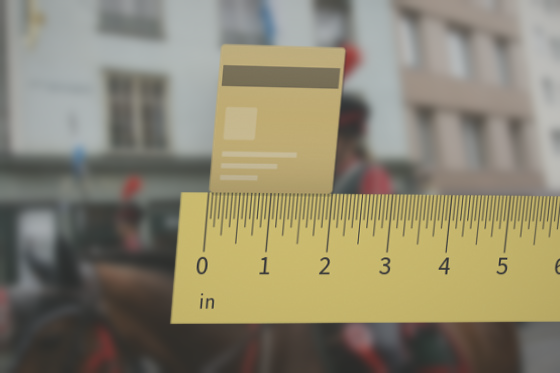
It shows 2
